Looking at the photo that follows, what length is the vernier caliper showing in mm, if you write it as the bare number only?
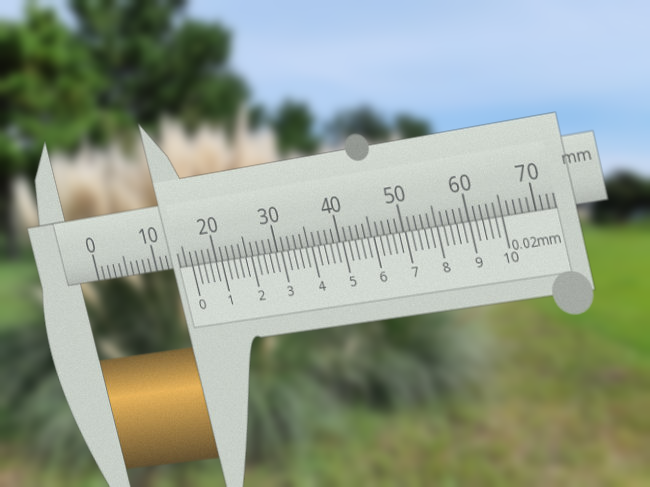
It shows 16.0
